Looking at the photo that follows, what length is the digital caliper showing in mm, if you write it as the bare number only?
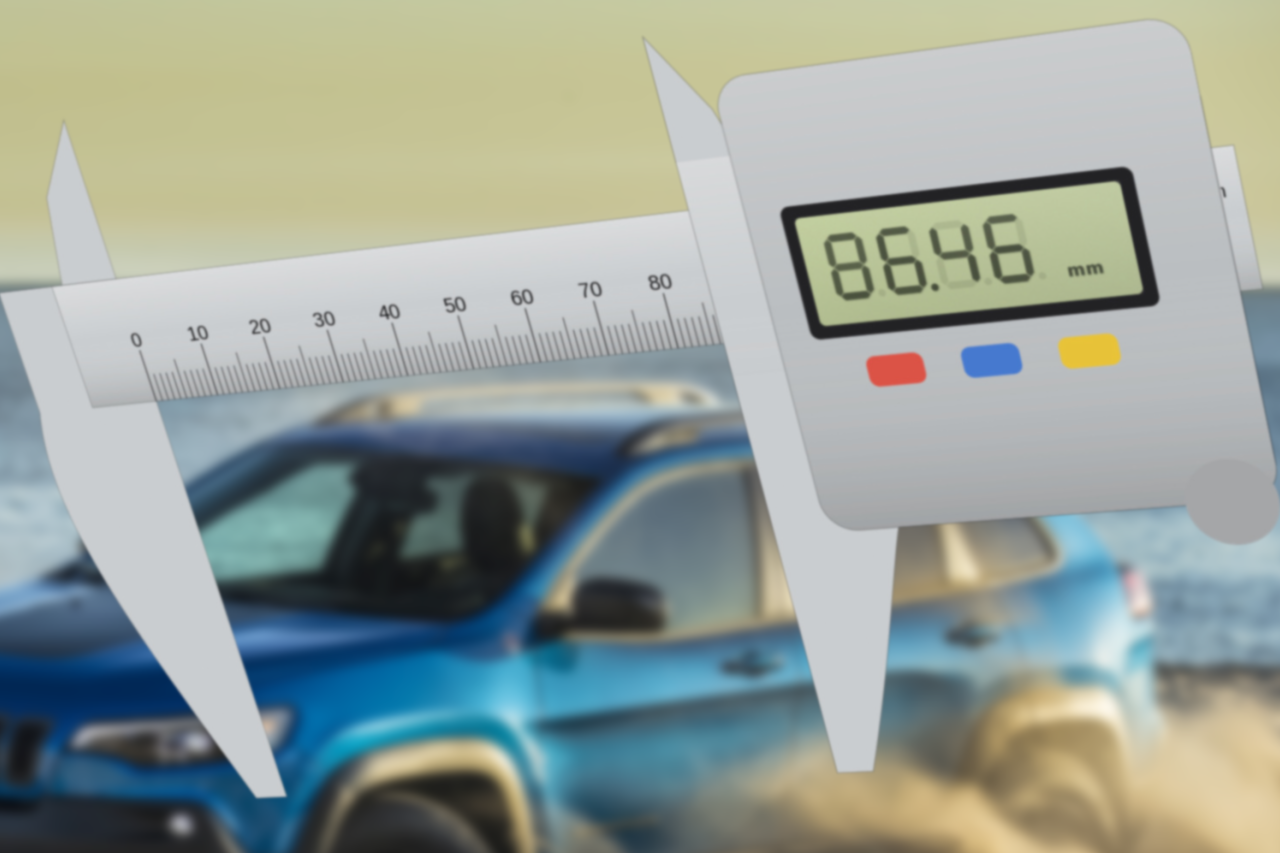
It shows 86.46
